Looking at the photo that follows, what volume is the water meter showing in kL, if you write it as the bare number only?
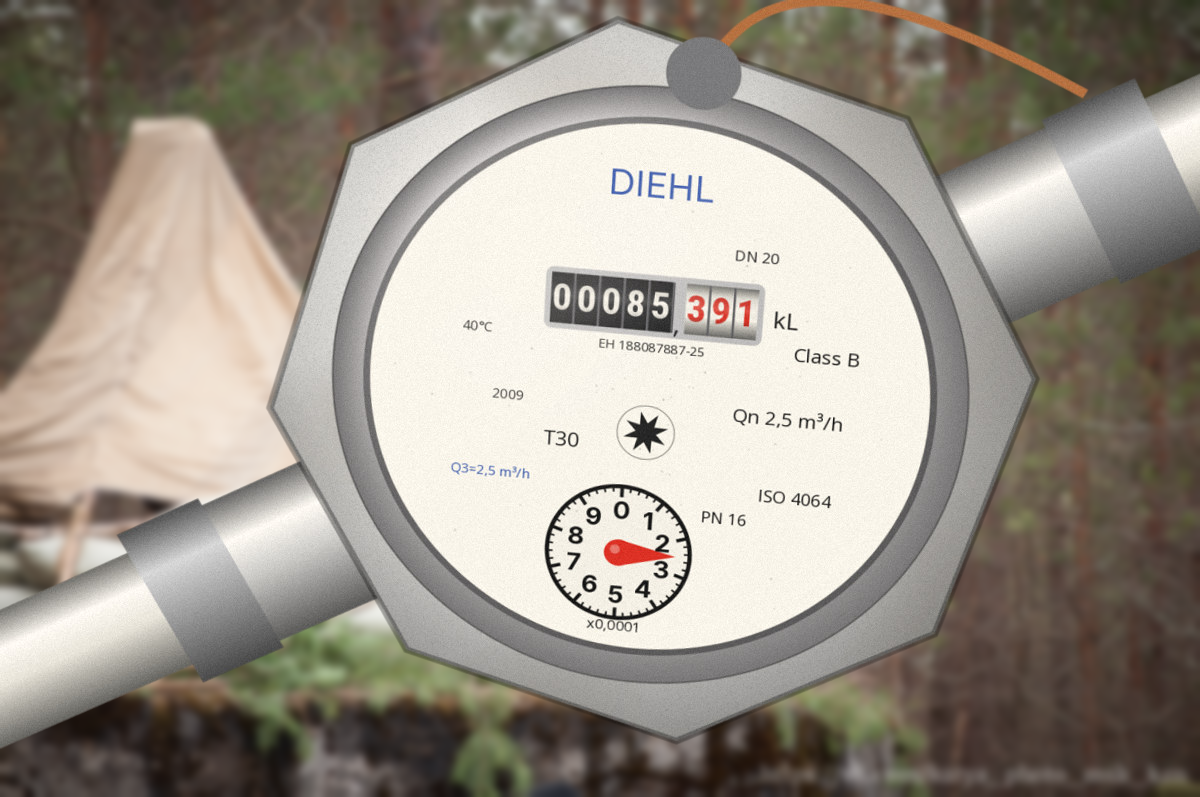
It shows 85.3912
